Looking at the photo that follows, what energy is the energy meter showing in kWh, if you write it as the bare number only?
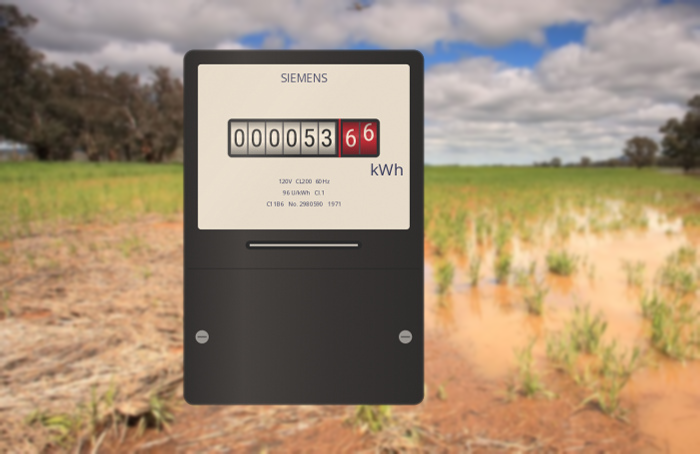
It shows 53.66
